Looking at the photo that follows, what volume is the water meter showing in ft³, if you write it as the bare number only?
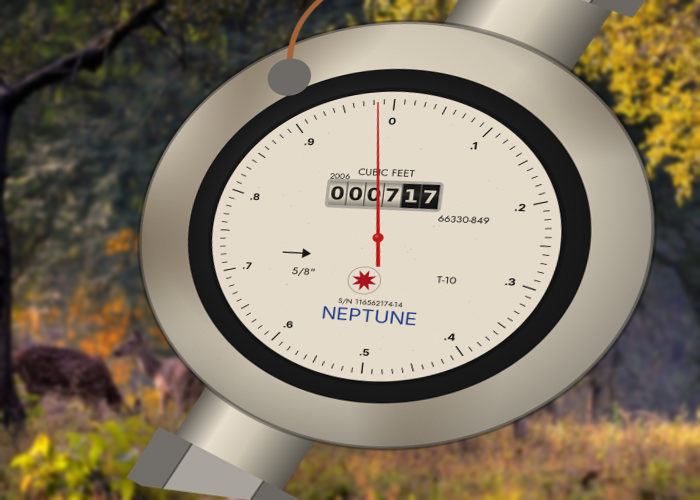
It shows 716.98
